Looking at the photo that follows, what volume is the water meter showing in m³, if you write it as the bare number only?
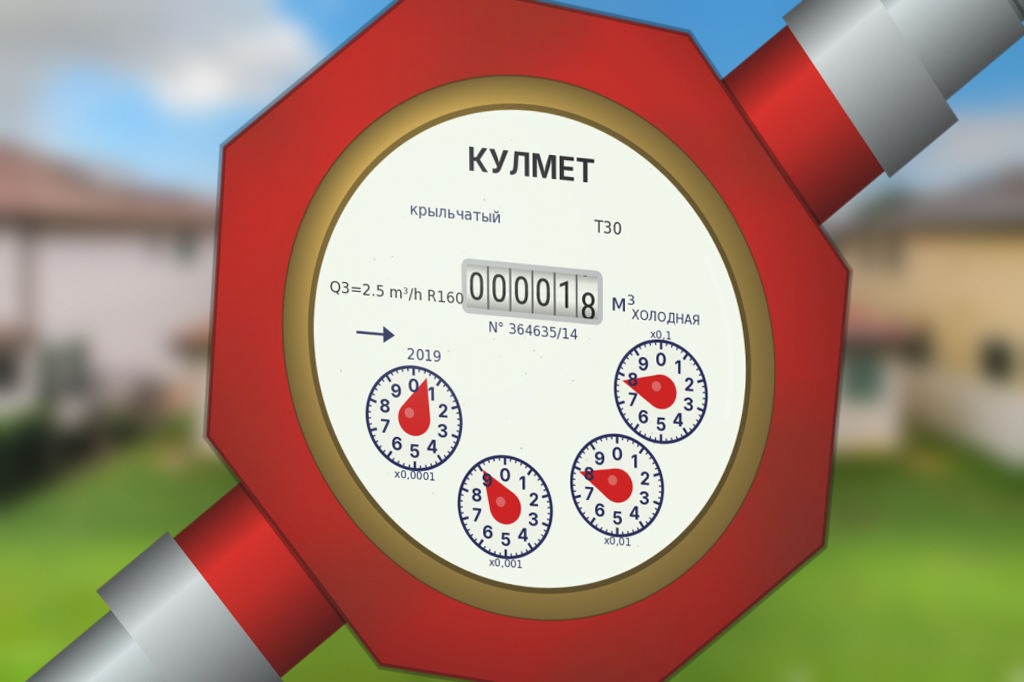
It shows 17.7790
